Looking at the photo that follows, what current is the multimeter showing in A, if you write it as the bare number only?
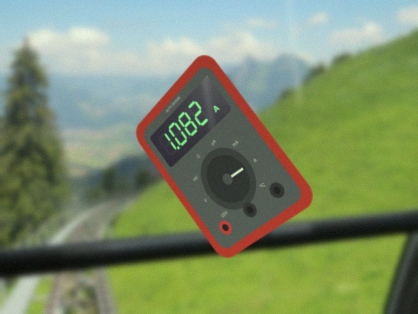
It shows 1.082
